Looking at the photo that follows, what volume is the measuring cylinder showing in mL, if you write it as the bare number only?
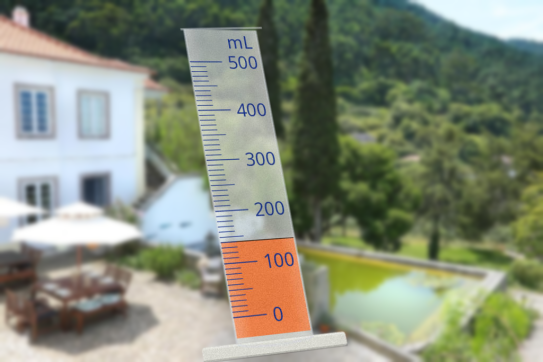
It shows 140
